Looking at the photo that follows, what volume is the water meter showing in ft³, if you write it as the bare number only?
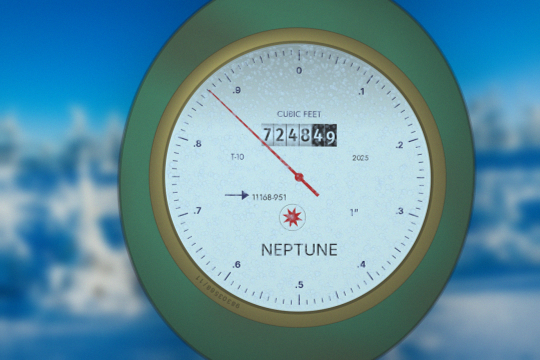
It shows 724848.87
